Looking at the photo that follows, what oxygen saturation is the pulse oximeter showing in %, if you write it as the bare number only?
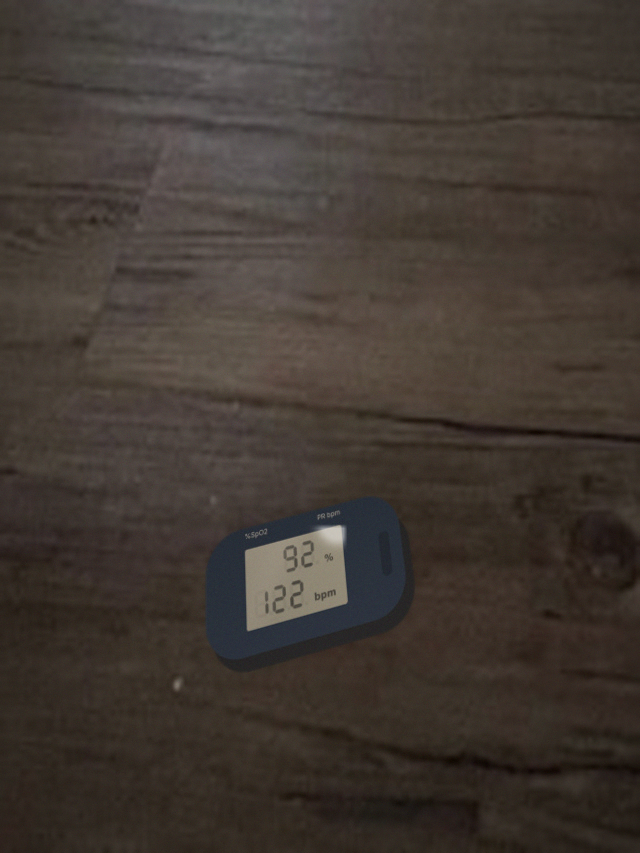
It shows 92
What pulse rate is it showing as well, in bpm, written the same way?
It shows 122
